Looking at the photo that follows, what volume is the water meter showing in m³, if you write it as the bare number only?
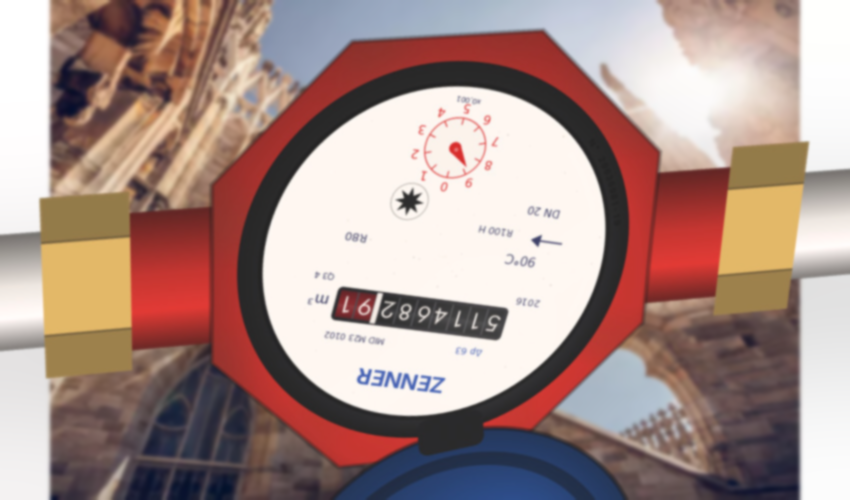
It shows 5114682.918
